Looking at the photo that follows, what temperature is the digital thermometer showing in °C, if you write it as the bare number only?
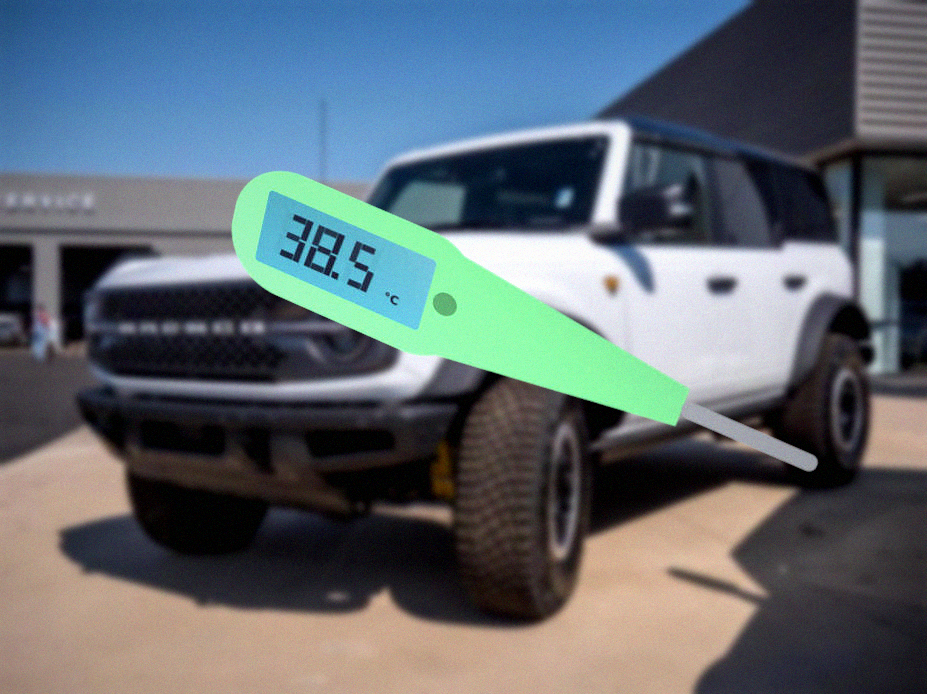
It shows 38.5
